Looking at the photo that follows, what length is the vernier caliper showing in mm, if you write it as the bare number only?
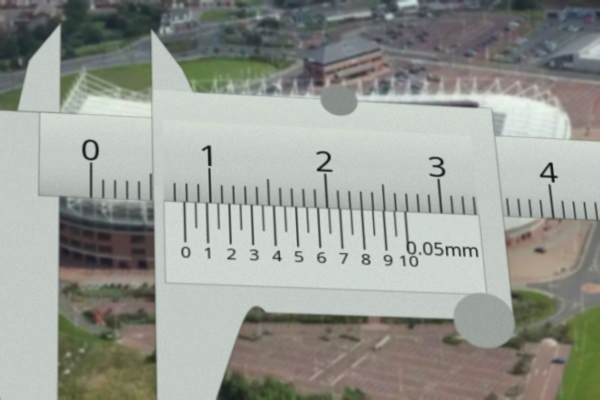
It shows 7.8
